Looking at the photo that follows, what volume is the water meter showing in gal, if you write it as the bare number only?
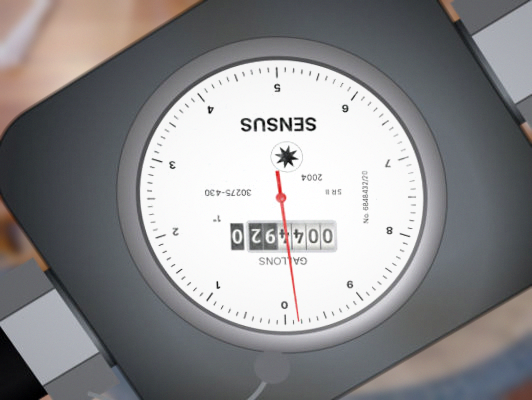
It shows 44919.8
